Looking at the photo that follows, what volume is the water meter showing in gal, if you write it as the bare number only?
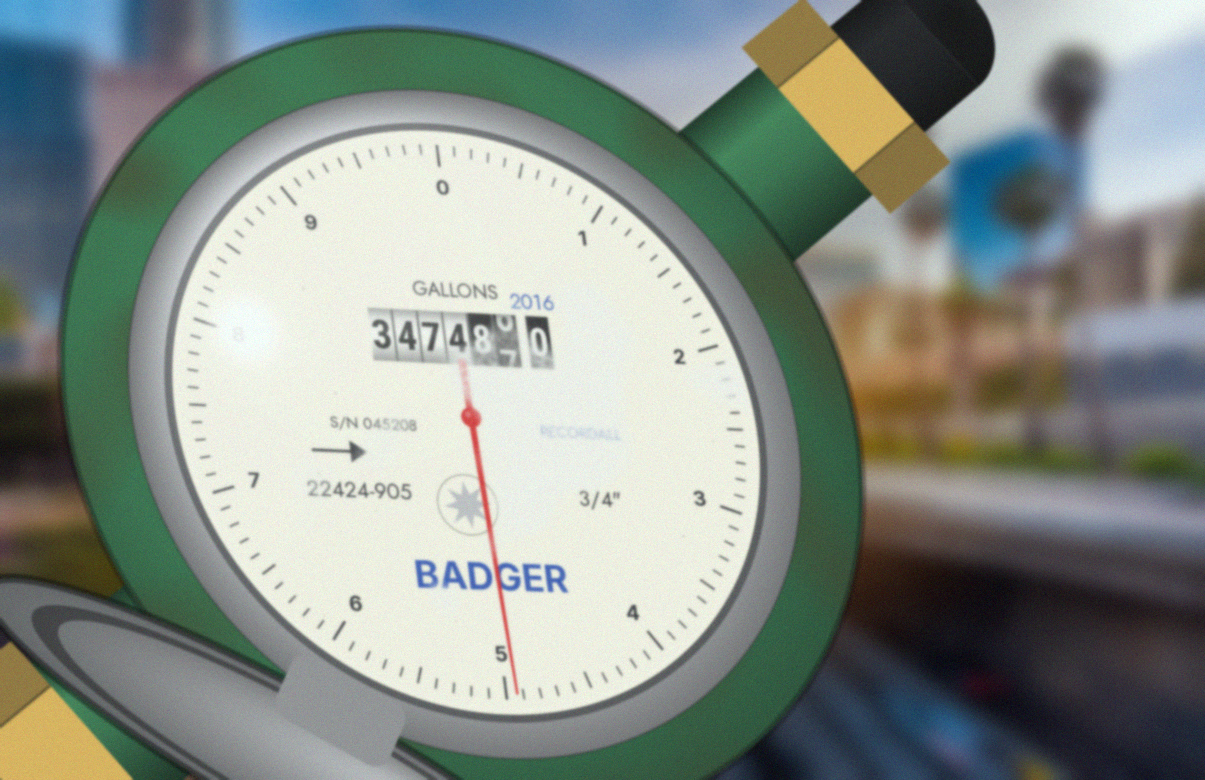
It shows 3474864.9
